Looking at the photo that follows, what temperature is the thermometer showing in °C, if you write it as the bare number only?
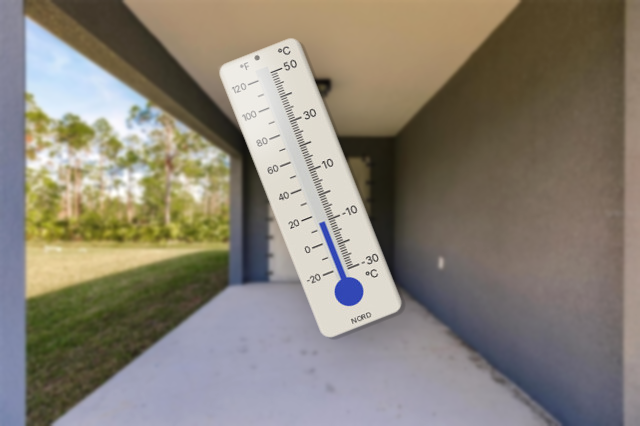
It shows -10
